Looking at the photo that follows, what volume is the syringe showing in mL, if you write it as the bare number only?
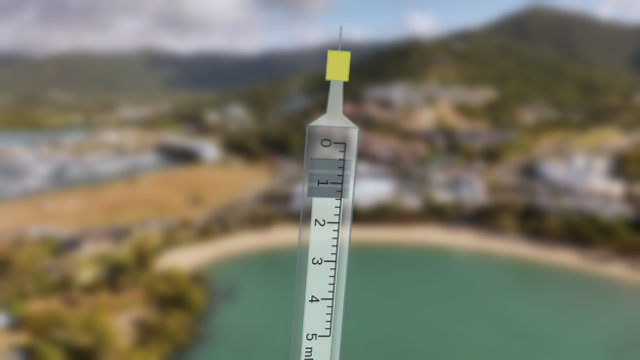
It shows 0.4
